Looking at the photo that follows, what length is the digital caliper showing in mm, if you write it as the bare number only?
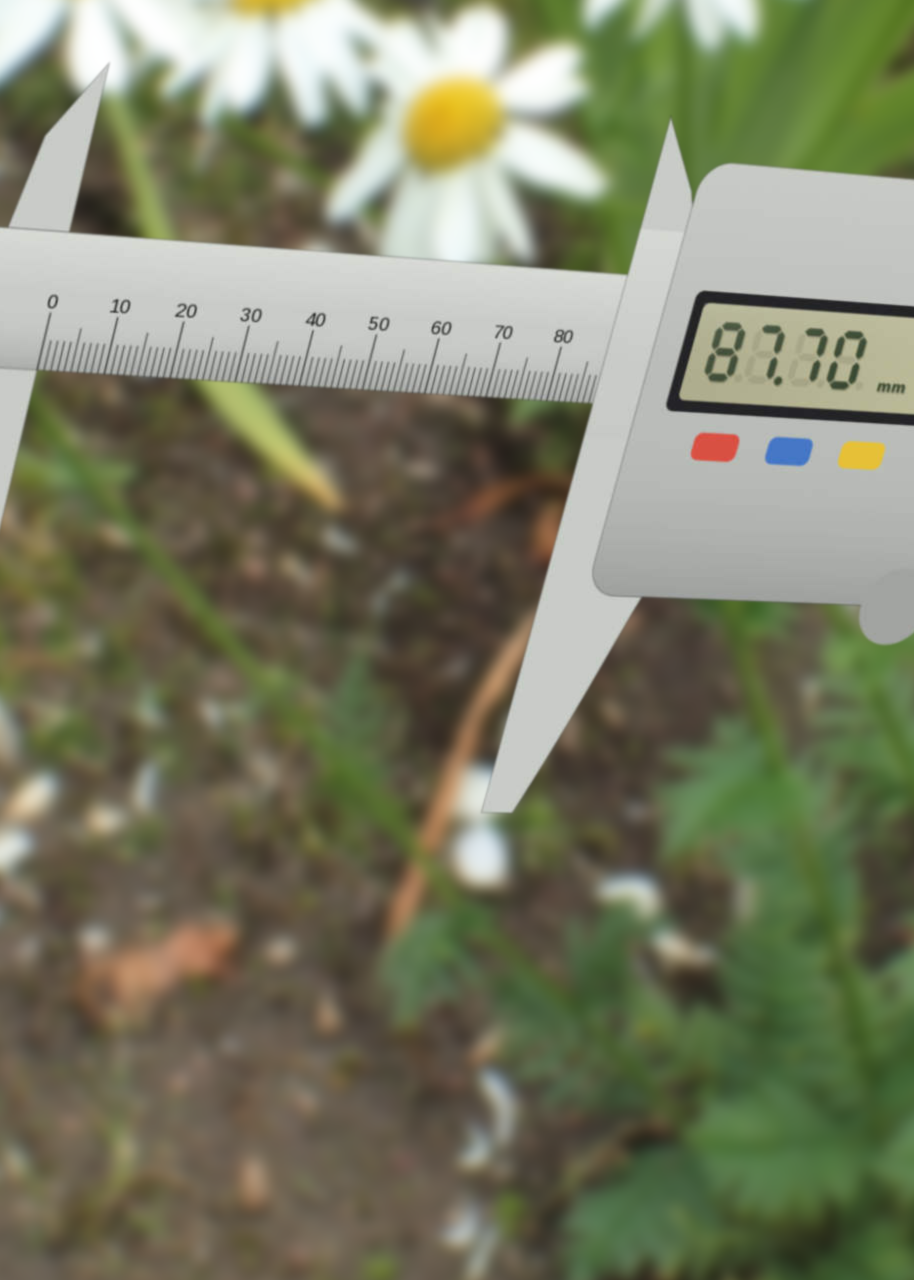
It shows 87.70
